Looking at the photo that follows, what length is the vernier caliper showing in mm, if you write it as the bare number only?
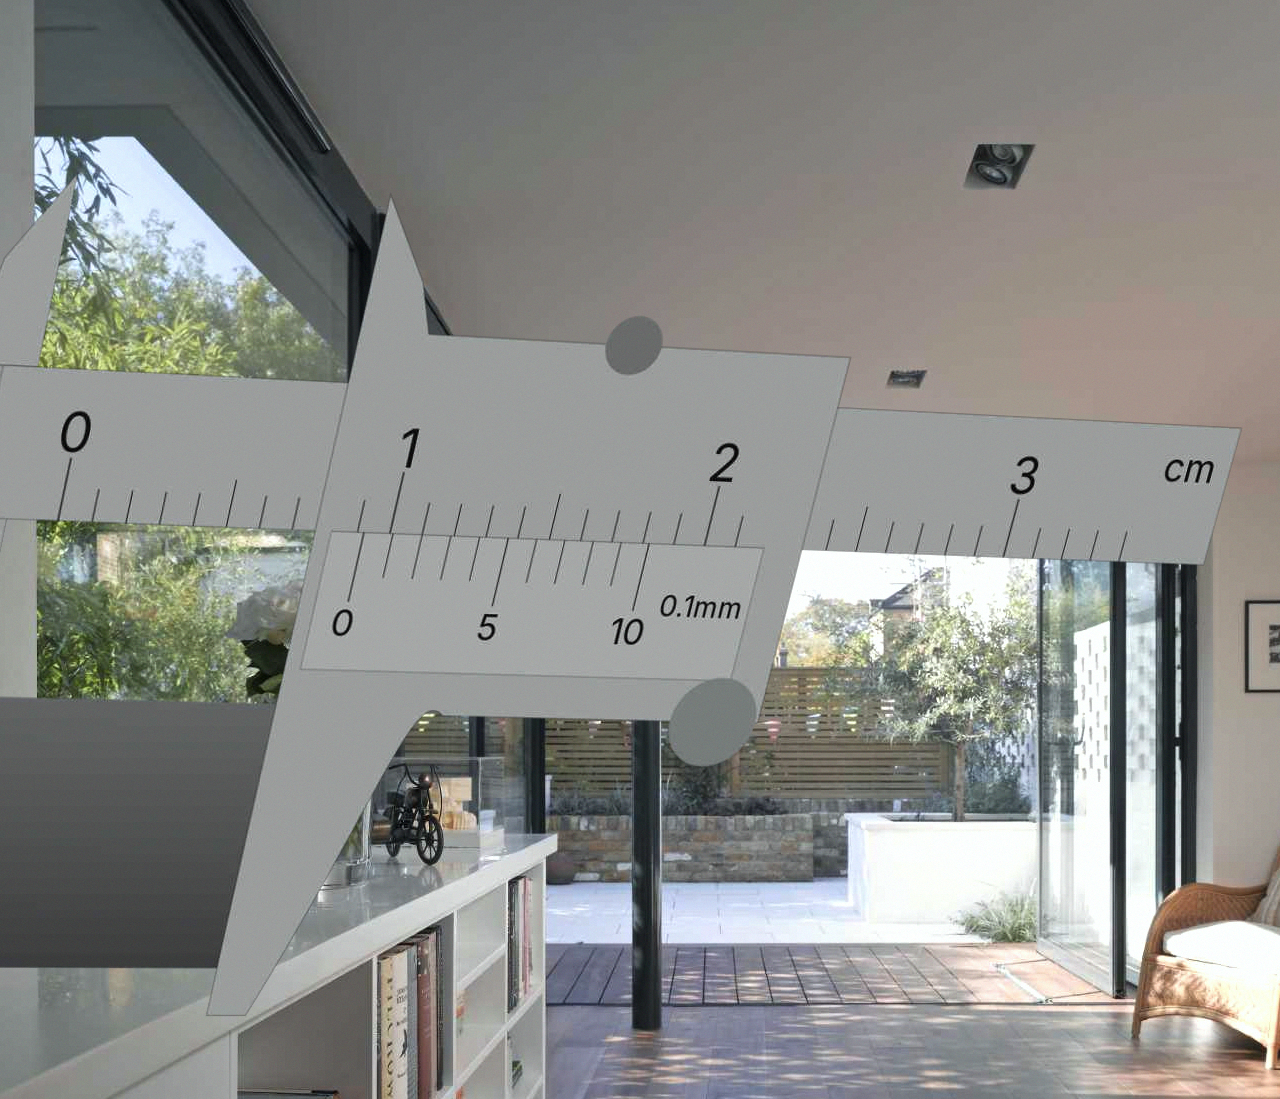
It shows 9.2
